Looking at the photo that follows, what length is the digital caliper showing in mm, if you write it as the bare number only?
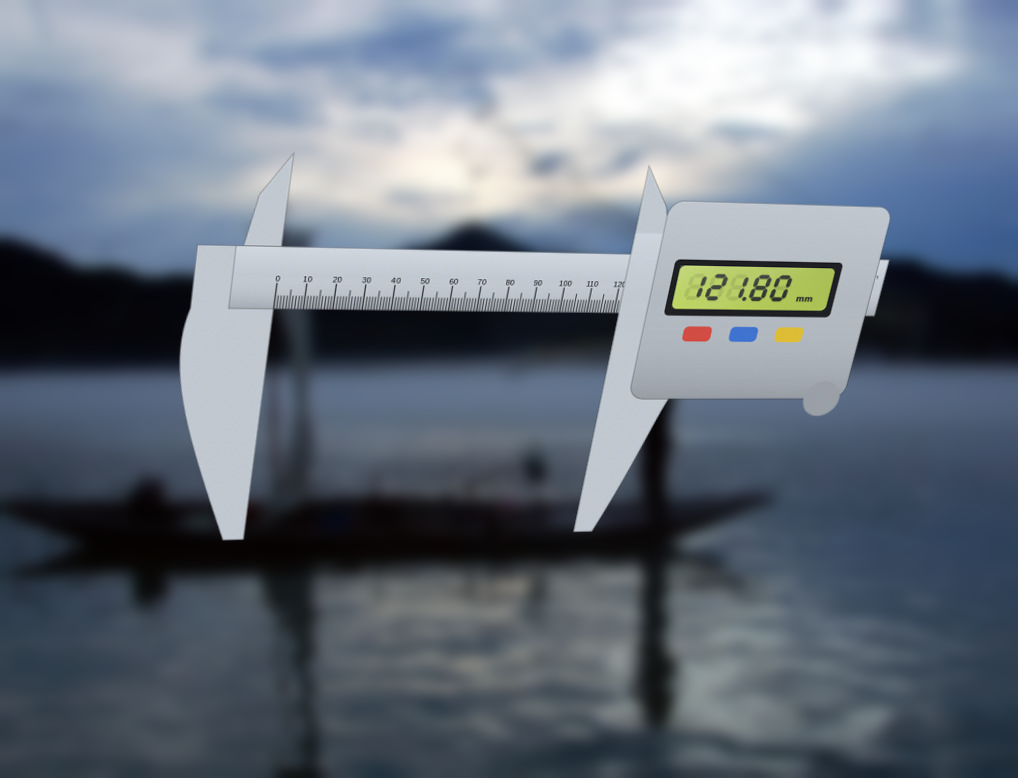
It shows 121.80
